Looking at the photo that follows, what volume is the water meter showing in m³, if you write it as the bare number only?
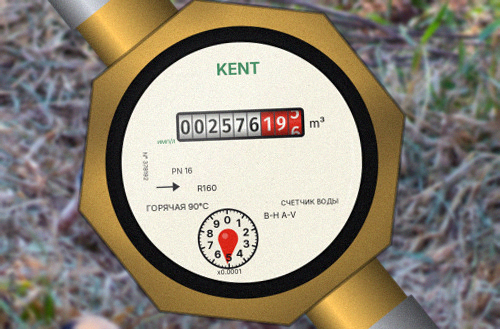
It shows 2576.1955
